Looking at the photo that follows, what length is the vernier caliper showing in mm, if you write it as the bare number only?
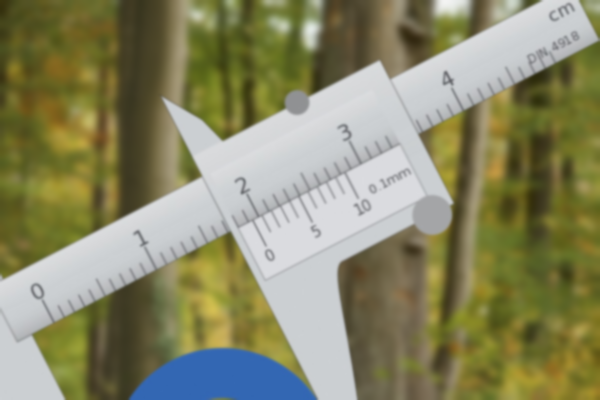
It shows 19.4
